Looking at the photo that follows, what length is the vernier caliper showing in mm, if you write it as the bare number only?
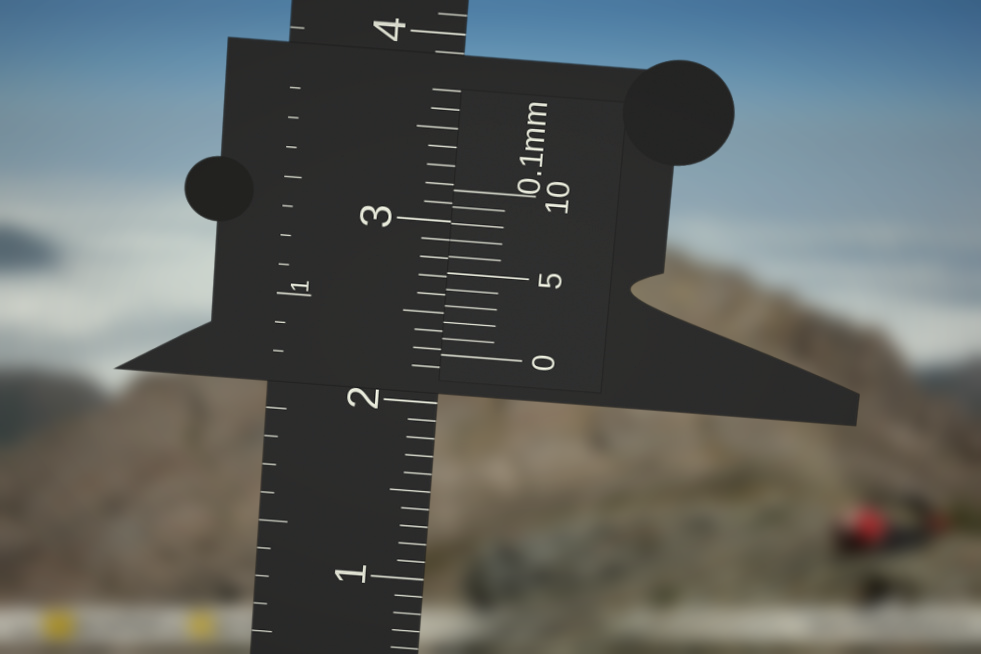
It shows 22.7
